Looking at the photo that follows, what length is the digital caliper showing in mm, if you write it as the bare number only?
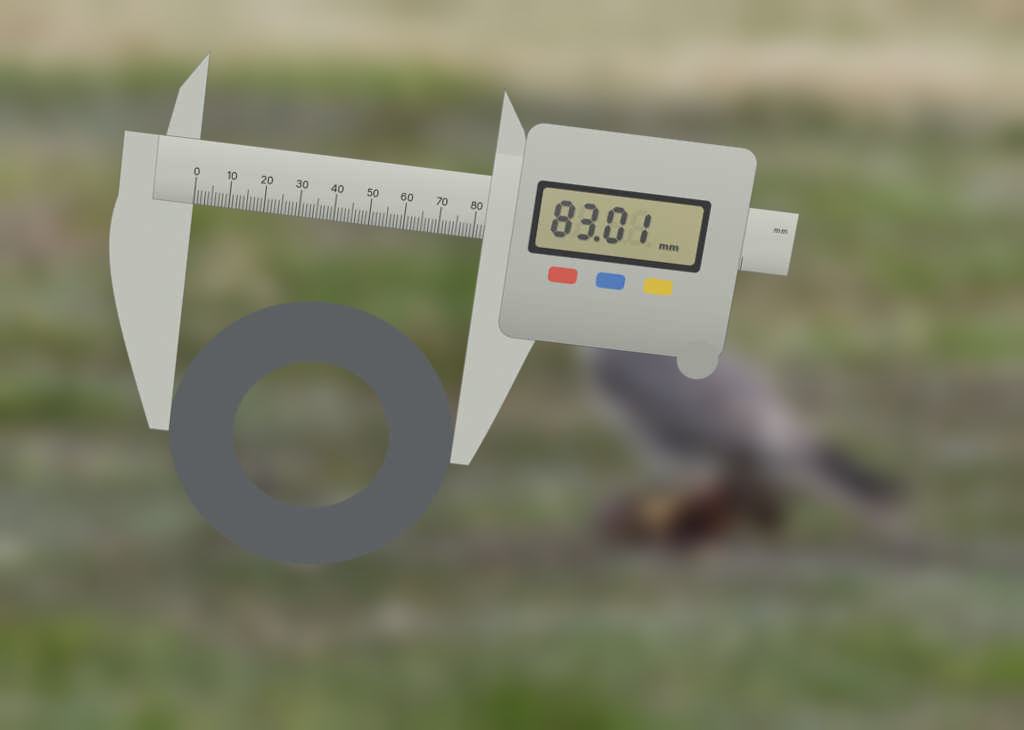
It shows 83.01
